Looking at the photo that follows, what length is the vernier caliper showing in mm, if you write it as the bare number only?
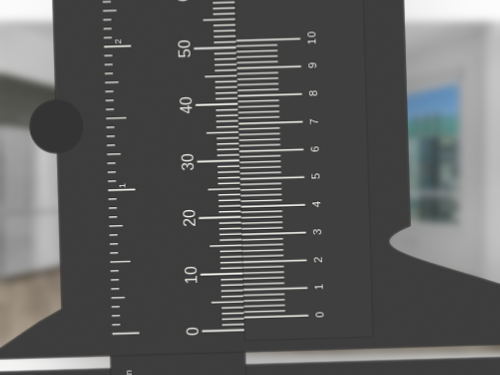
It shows 2.2
